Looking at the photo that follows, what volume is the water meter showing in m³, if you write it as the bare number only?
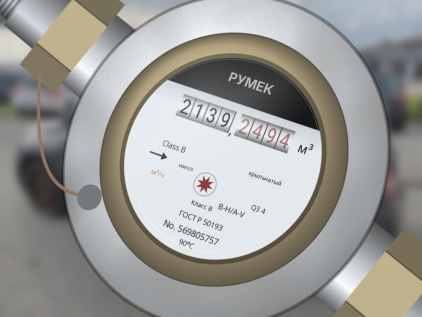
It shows 2139.2494
